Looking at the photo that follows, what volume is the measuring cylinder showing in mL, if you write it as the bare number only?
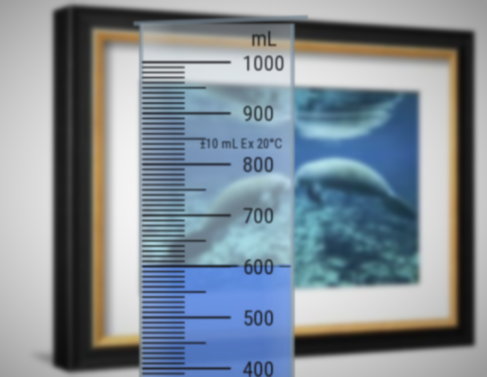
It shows 600
